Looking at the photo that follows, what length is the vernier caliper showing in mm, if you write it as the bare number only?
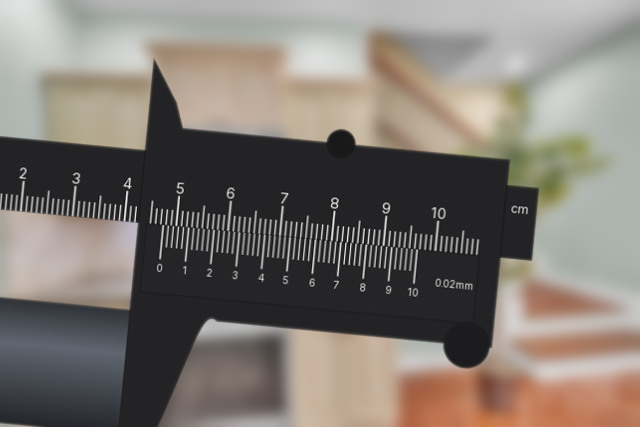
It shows 47.5
